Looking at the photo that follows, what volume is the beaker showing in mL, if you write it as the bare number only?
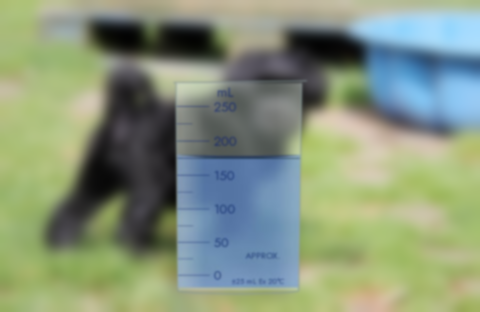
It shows 175
